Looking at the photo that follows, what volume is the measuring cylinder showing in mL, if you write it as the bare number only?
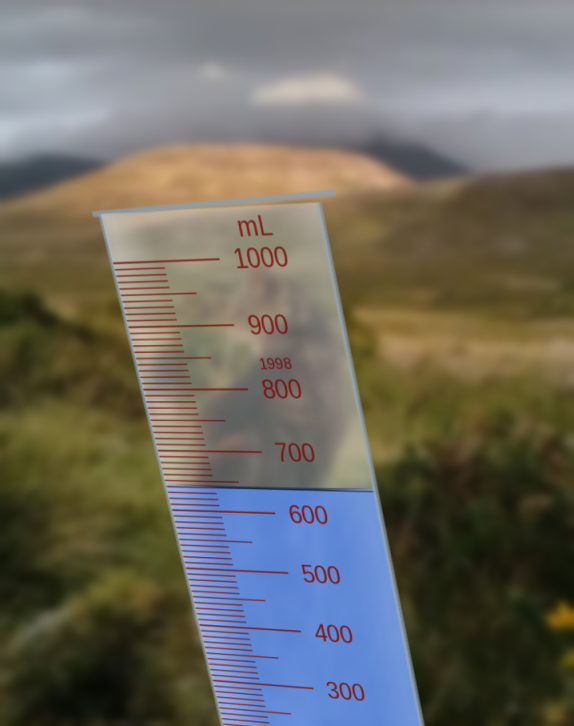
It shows 640
